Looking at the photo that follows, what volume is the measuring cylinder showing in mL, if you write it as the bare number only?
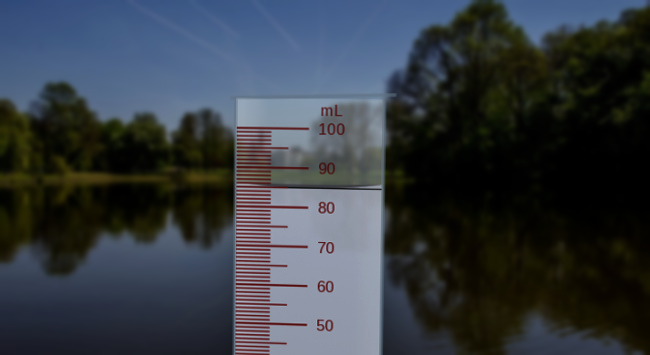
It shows 85
